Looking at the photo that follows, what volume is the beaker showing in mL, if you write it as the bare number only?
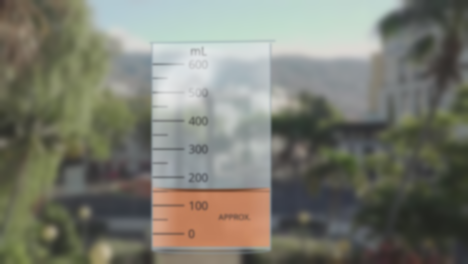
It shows 150
